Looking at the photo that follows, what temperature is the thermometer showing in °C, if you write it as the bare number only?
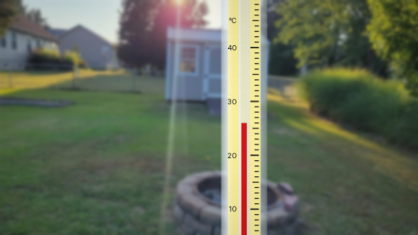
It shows 26
